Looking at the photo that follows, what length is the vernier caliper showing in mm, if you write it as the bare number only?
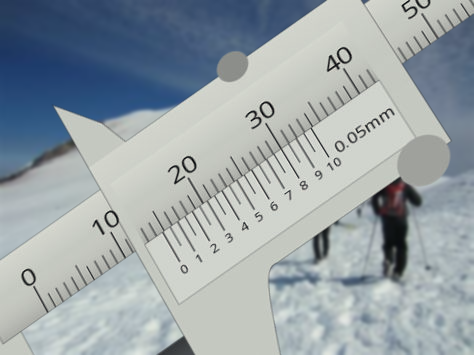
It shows 14.8
